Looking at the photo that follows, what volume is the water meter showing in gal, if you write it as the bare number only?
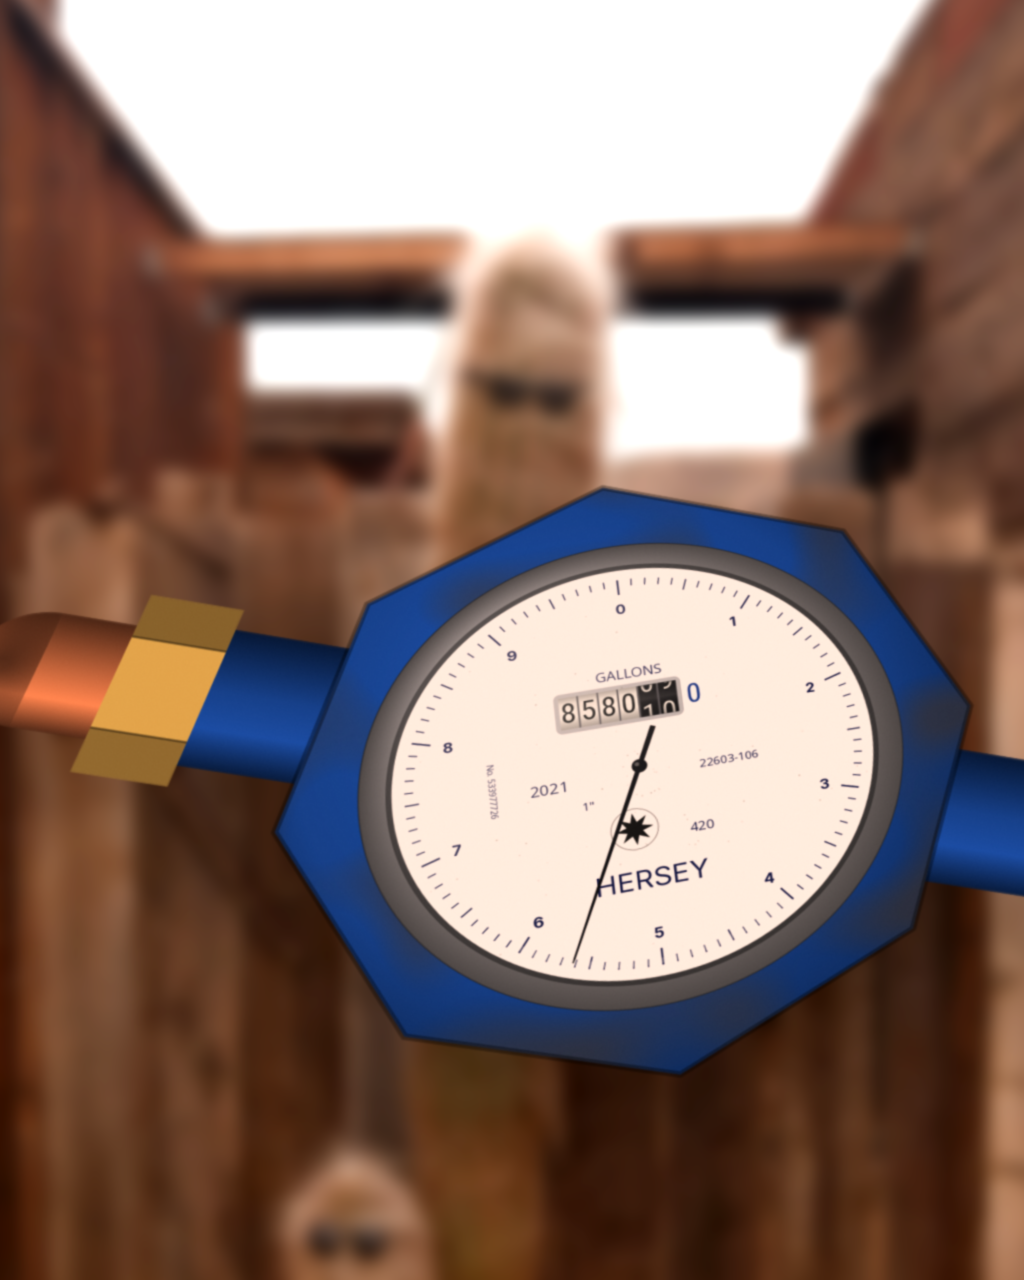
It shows 8580095.6
